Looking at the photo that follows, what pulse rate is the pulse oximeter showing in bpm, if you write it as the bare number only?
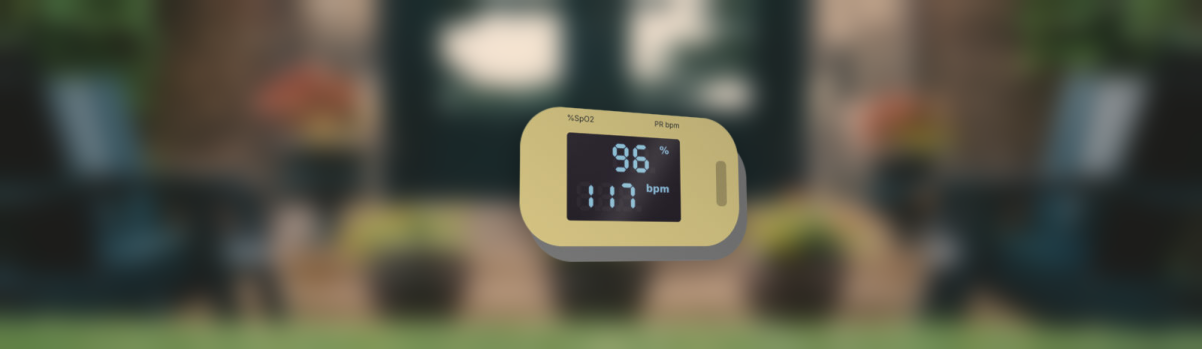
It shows 117
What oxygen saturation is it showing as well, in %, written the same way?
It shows 96
